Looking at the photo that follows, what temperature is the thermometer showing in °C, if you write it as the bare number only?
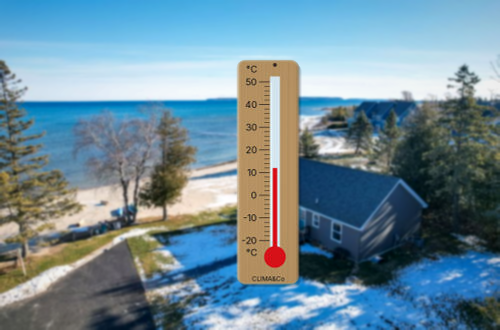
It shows 12
